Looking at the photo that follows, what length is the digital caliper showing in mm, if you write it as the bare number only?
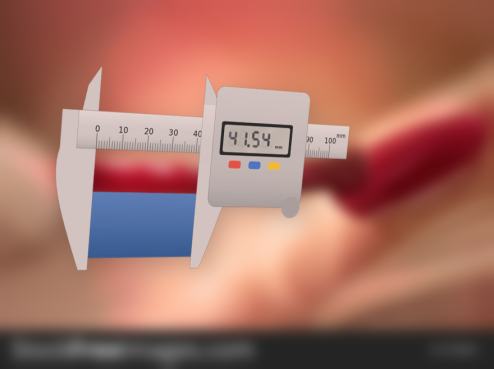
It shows 41.54
